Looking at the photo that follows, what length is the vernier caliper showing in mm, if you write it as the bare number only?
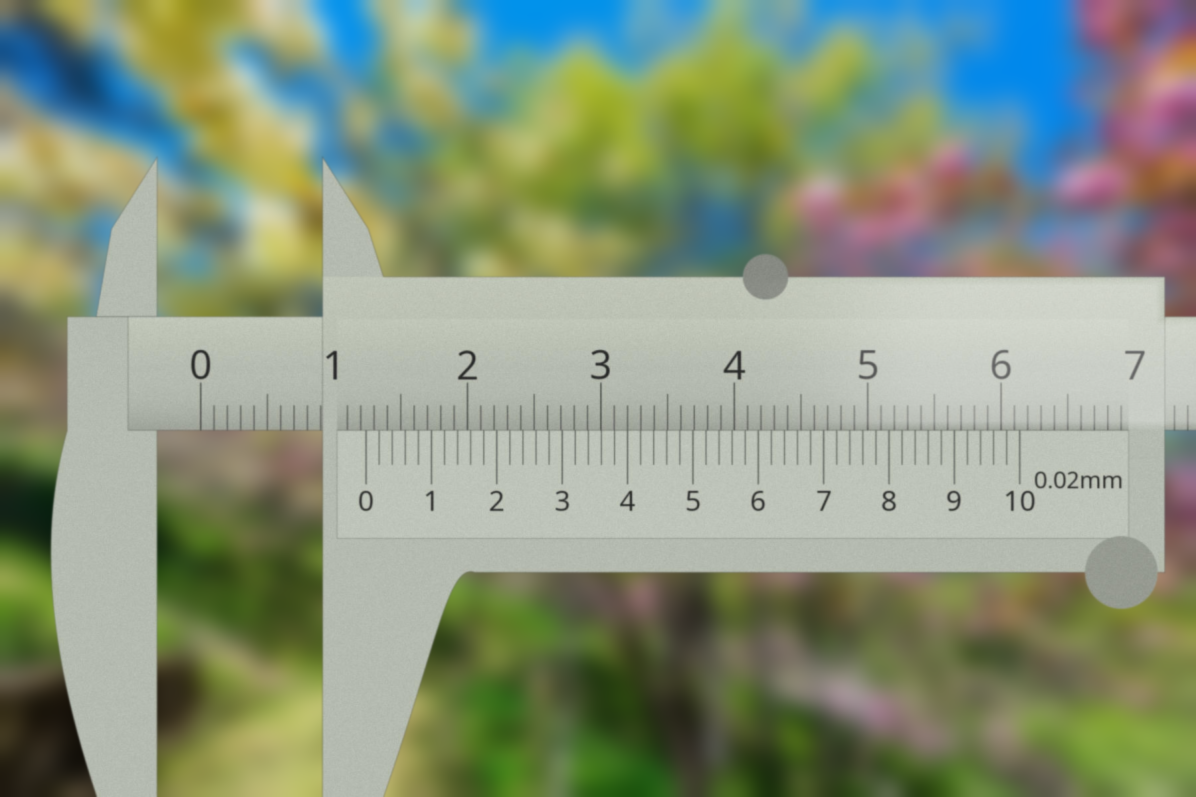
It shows 12.4
